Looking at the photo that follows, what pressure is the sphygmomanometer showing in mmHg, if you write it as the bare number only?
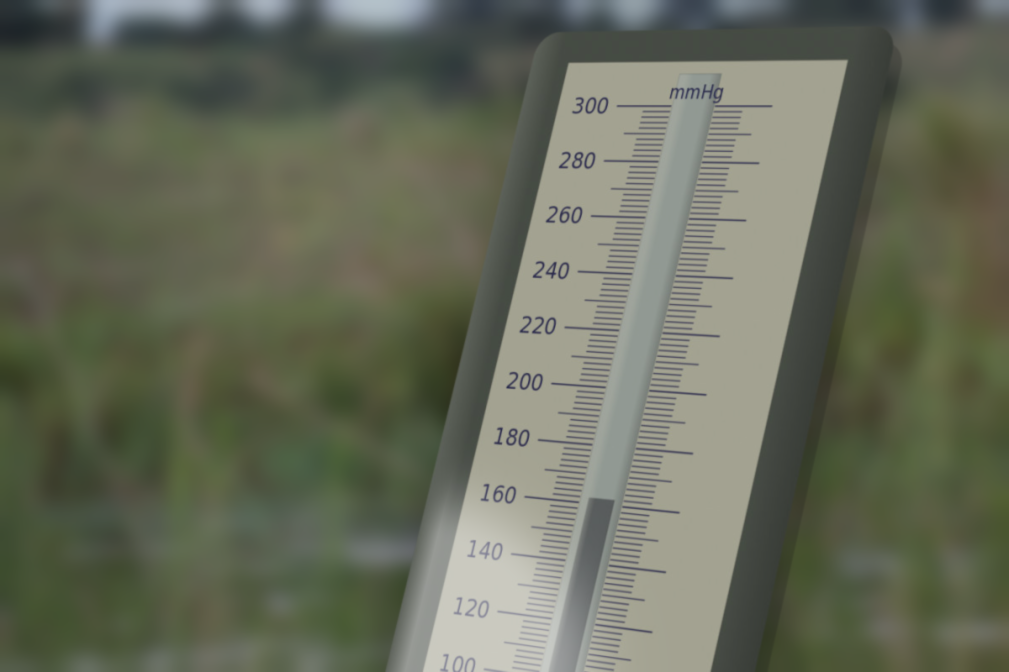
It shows 162
